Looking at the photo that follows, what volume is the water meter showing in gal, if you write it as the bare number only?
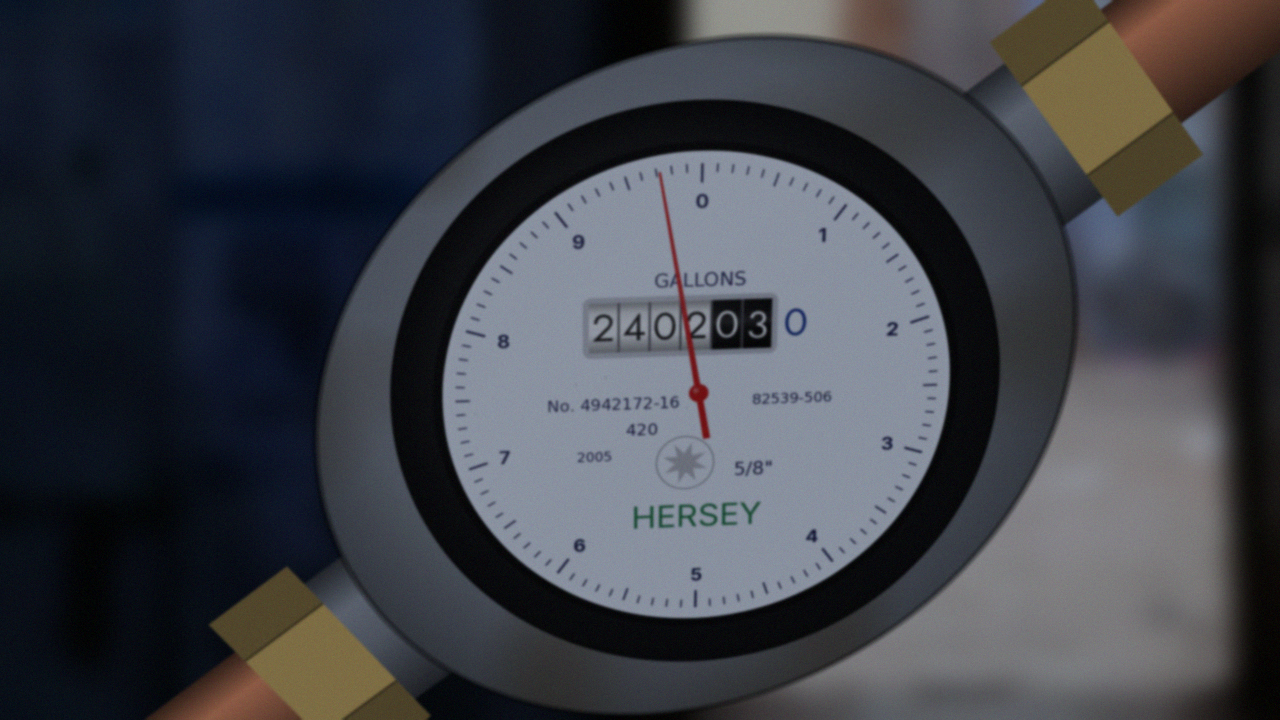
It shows 2402029.7
